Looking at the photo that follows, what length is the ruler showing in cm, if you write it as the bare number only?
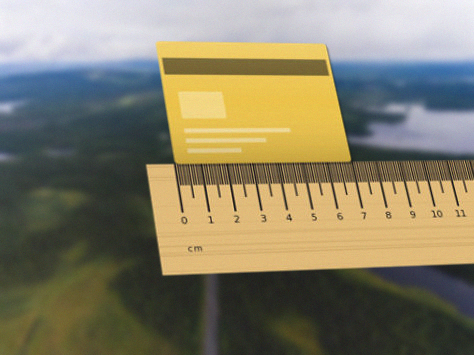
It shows 7
